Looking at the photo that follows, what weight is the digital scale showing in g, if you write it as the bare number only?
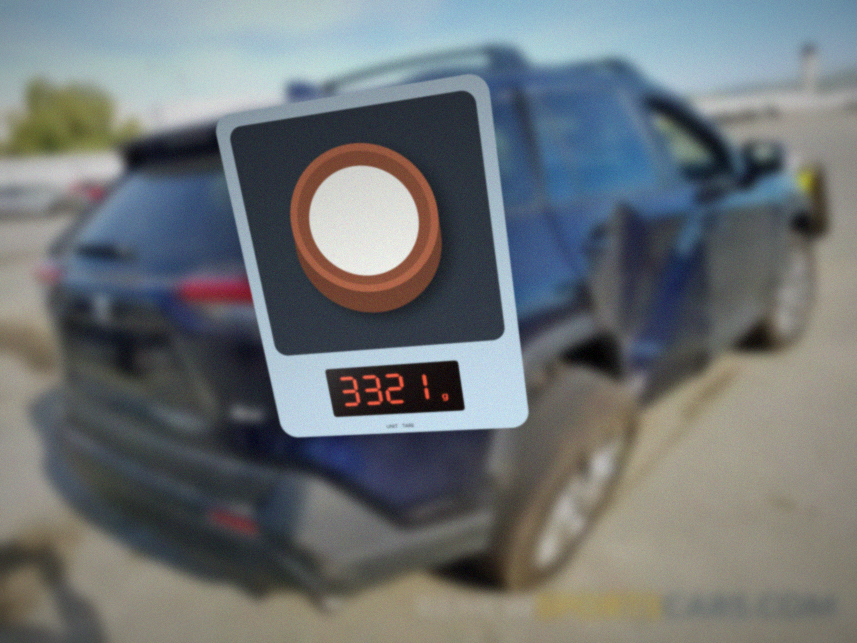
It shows 3321
